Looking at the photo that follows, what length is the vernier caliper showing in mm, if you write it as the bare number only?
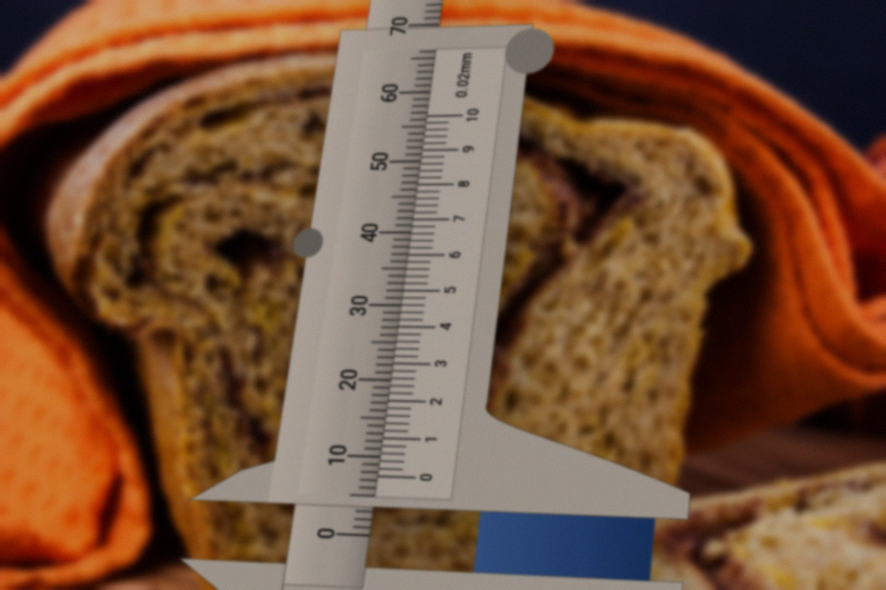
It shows 7.5
